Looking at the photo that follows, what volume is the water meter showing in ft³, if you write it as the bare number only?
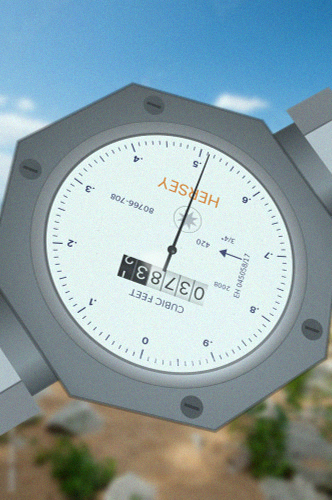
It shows 37831.51
